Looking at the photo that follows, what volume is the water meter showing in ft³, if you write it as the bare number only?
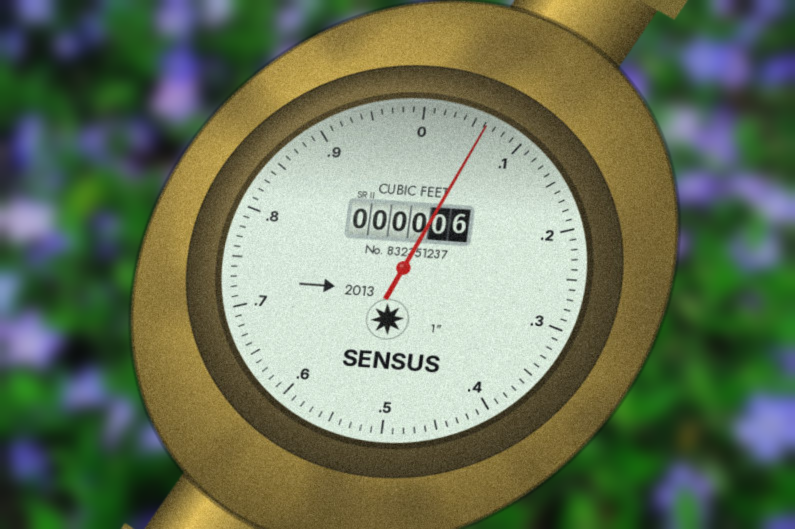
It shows 6.06
